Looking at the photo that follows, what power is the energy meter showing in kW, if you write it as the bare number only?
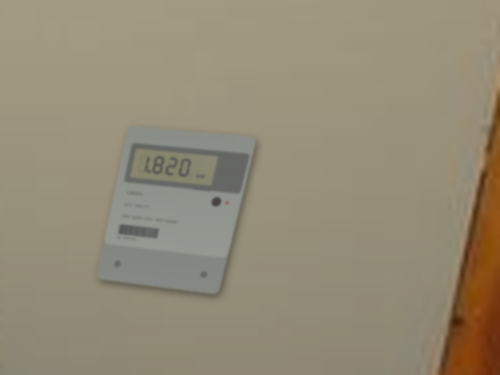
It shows 1.820
